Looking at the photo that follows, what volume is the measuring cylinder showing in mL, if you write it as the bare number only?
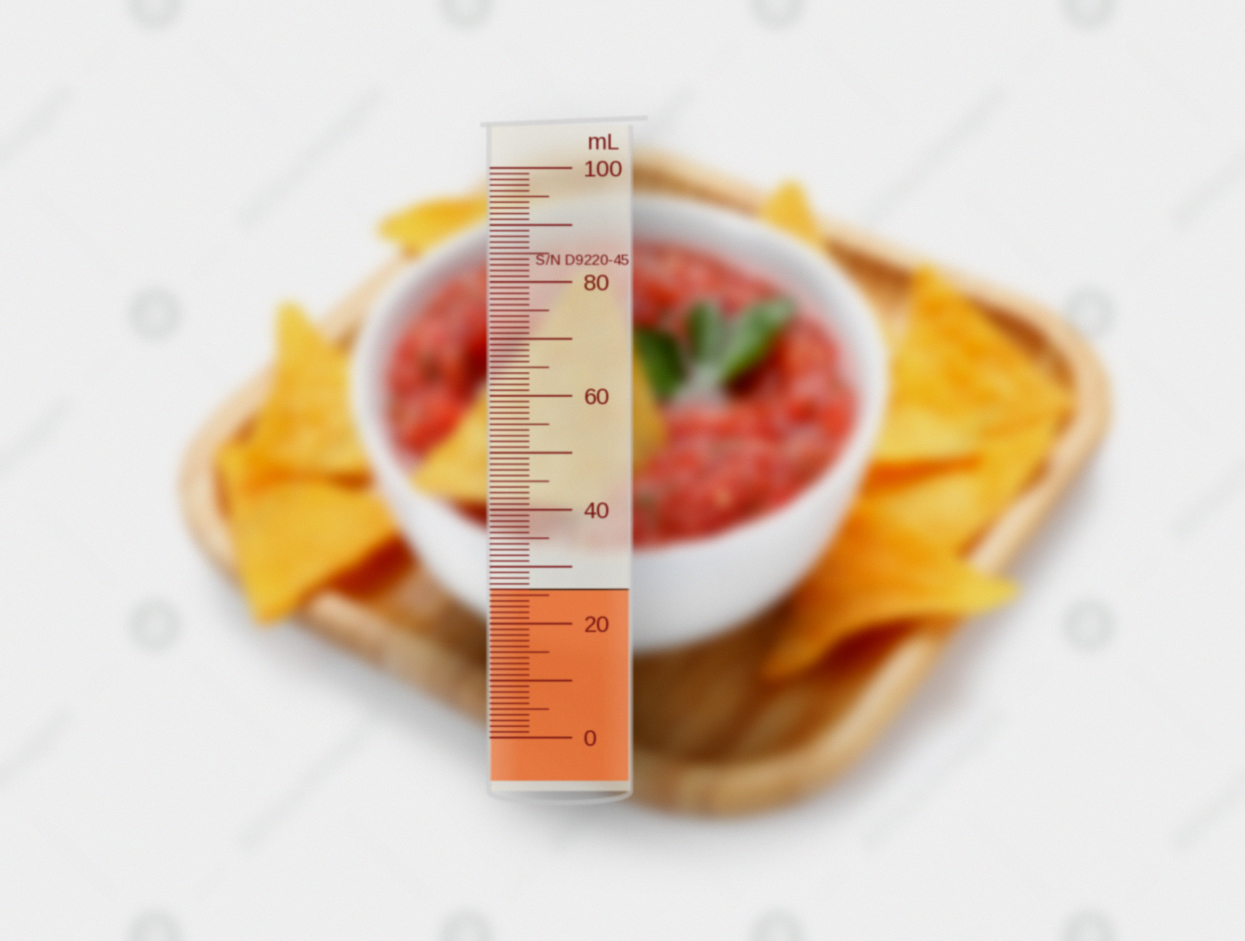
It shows 26
